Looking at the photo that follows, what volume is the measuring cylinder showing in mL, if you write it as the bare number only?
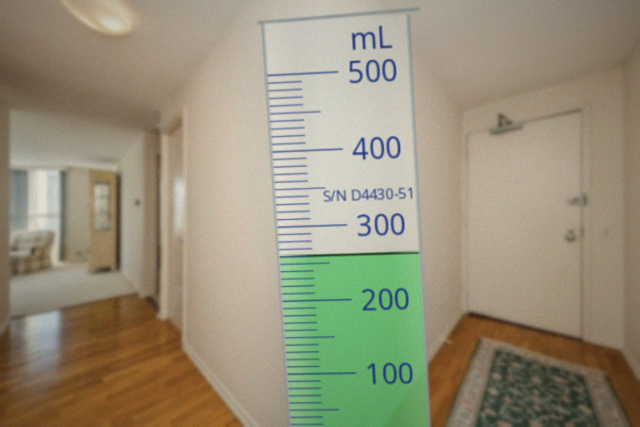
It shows 260
